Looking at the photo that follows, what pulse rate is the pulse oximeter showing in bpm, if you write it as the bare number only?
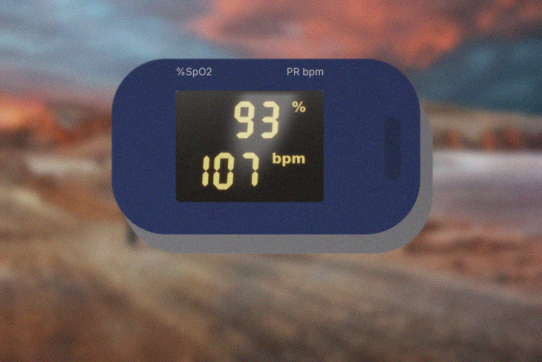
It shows 107
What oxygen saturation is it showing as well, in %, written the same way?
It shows 93
